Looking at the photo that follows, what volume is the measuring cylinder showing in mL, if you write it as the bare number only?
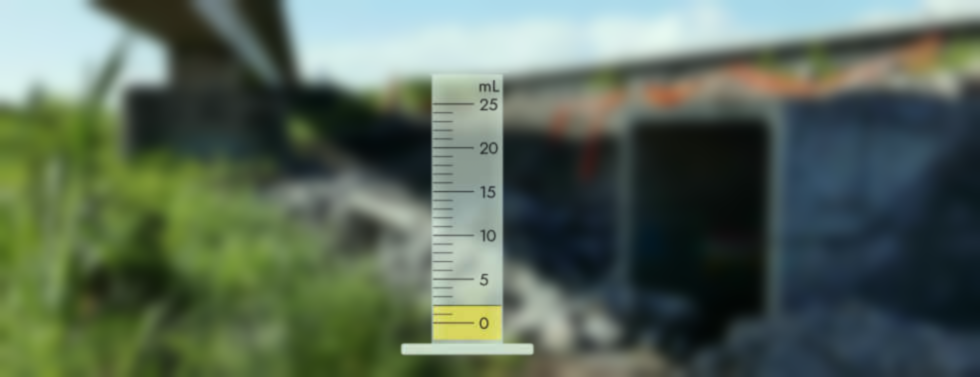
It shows 2
